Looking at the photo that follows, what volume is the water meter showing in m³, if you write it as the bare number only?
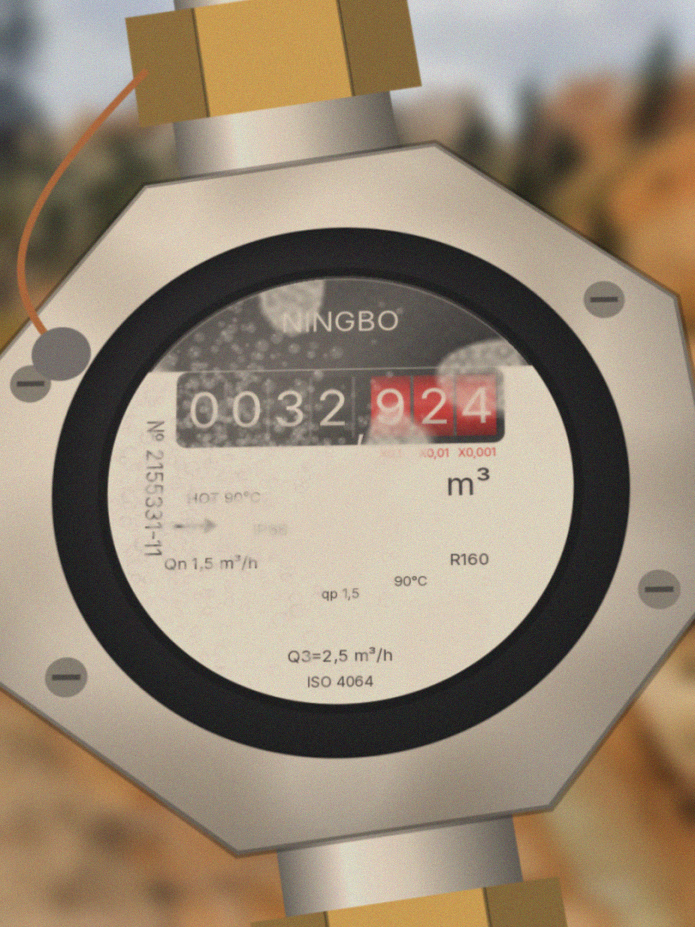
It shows 32.924
